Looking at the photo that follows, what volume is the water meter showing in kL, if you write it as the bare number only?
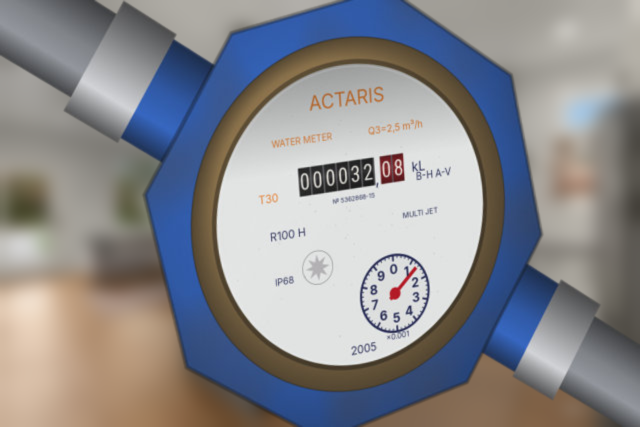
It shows 32.081
